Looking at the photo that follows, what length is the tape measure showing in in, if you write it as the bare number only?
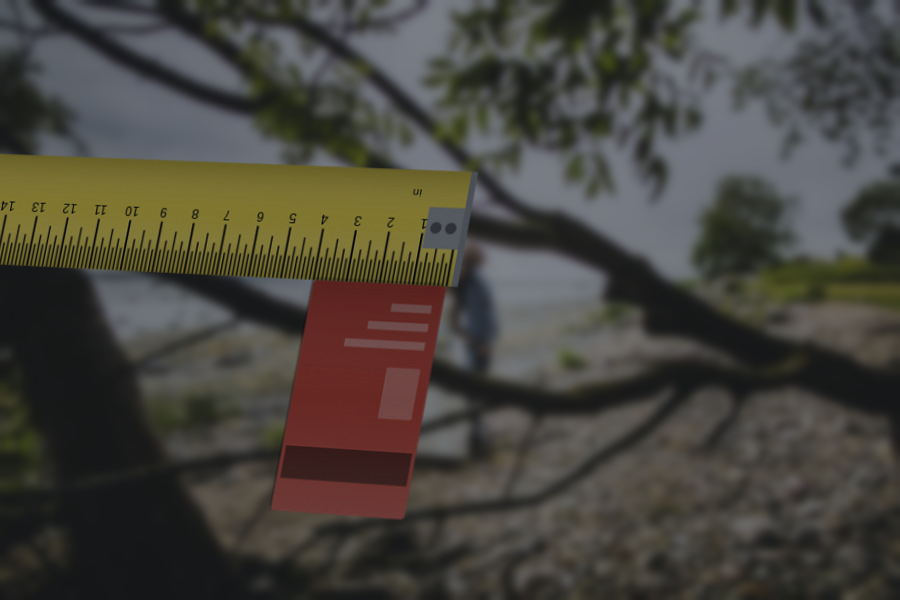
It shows 4
